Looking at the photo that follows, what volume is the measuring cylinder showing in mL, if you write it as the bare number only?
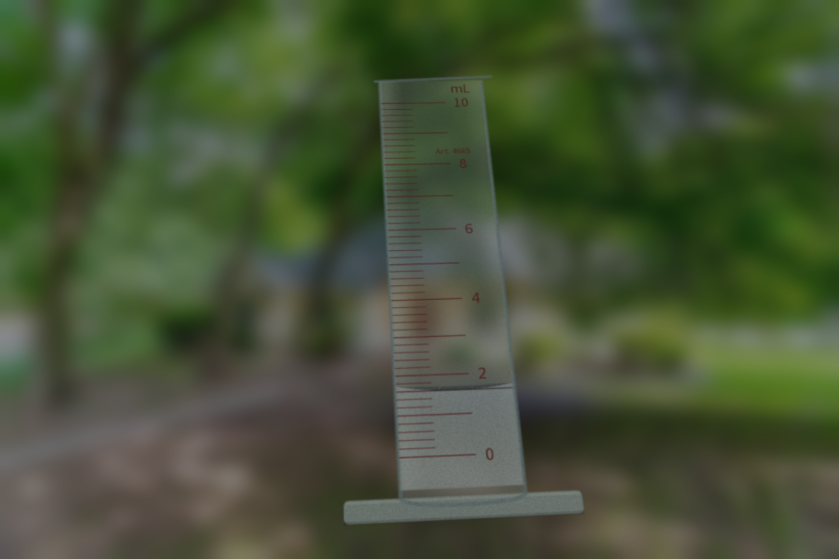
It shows 1.6
